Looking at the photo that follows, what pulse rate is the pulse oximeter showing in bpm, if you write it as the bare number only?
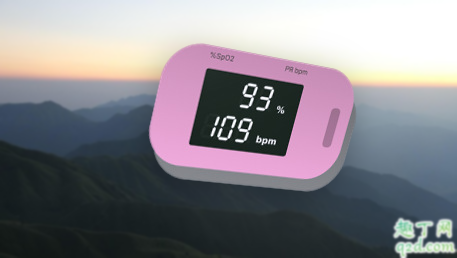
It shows 109
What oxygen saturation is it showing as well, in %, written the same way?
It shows 93
